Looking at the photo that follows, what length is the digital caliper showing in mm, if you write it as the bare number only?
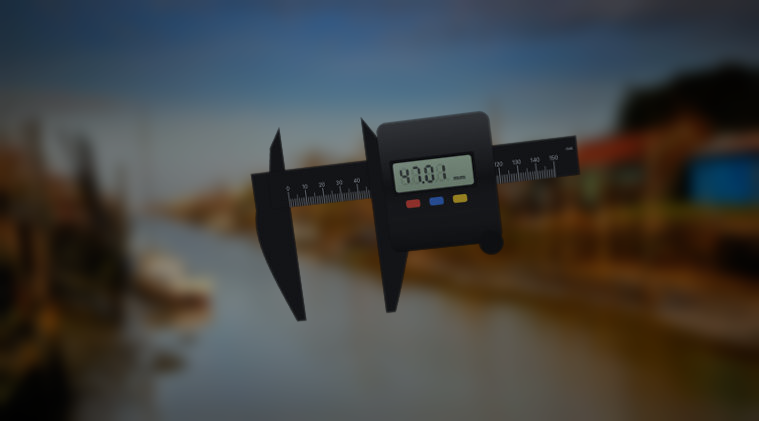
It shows 47.01
